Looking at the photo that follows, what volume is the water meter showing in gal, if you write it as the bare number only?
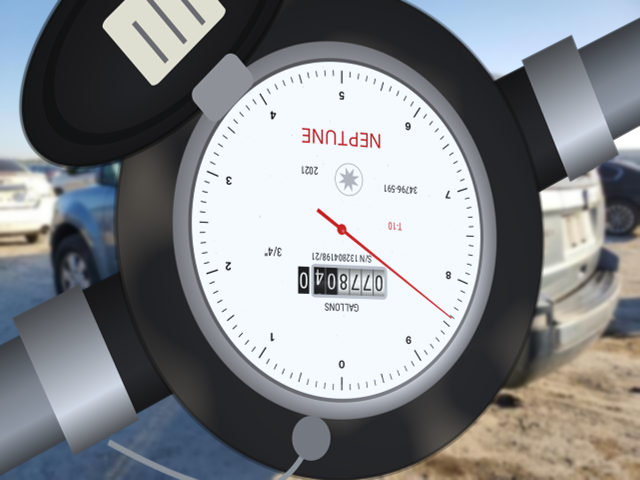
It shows 778038.4
